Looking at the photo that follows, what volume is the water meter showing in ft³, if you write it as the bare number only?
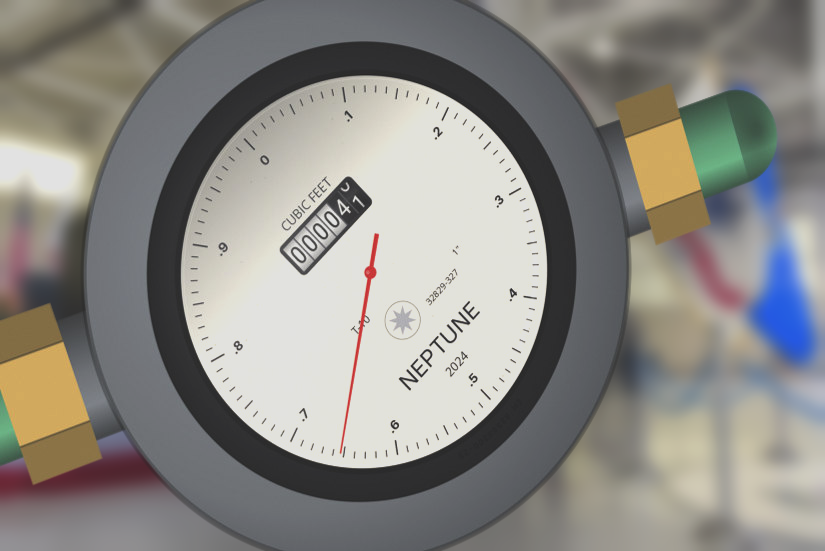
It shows 40.65
